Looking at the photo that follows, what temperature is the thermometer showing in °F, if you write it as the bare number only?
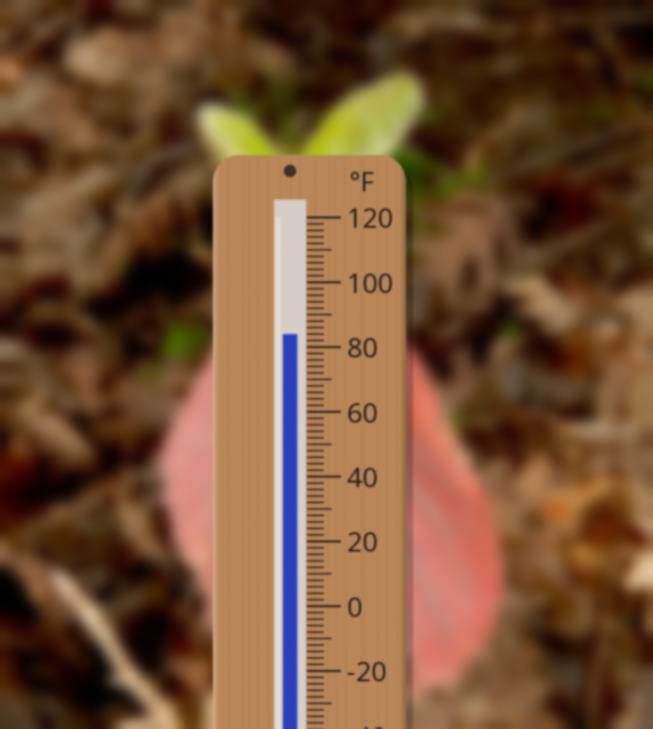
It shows 84
